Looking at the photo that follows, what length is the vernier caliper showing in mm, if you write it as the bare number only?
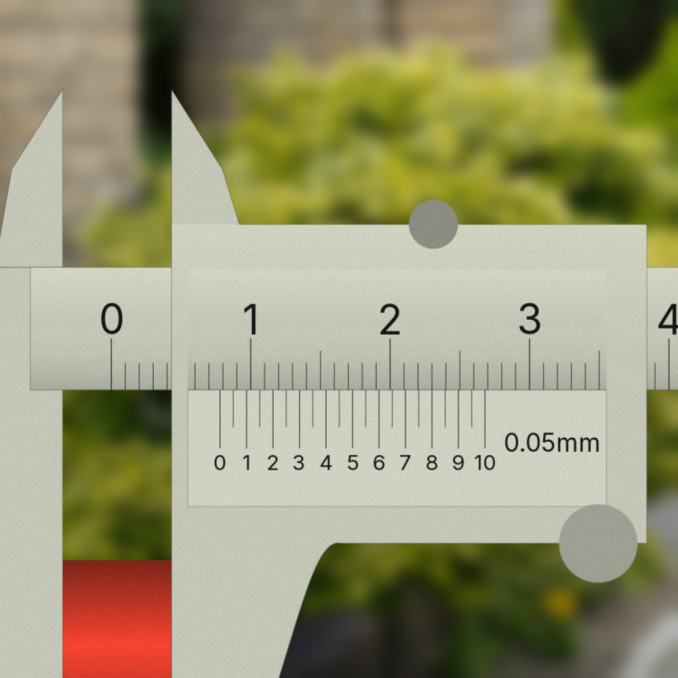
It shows 7.8
